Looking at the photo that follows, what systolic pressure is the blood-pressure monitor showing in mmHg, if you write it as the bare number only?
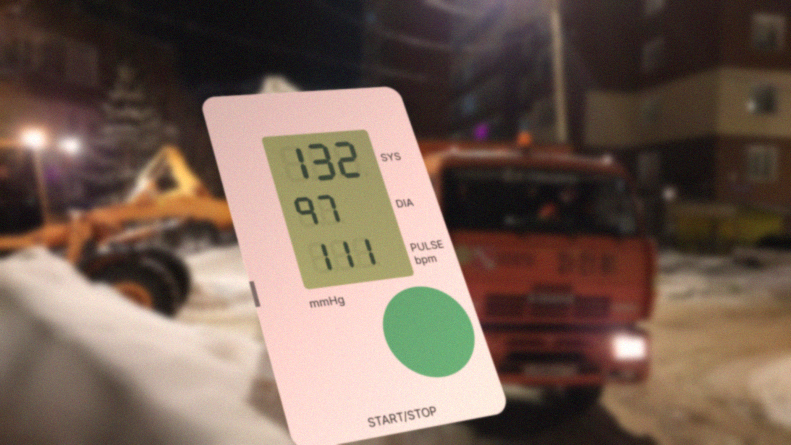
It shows 132
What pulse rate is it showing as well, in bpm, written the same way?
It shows 111
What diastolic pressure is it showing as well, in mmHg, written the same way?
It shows 97
